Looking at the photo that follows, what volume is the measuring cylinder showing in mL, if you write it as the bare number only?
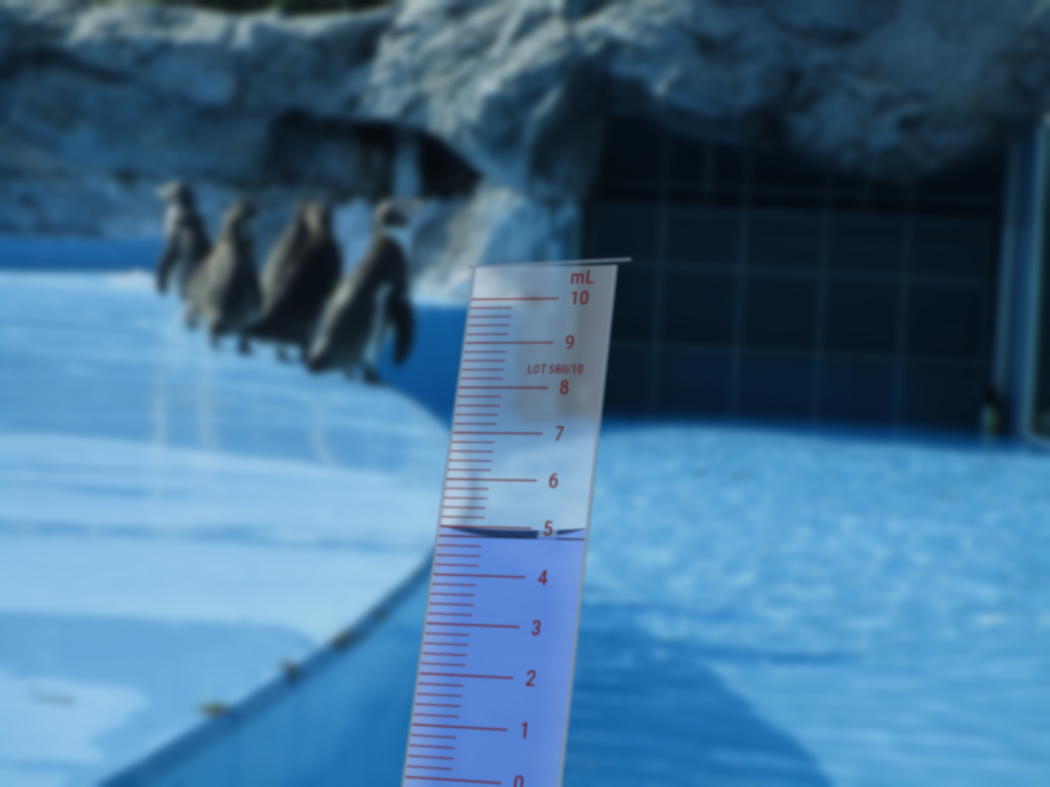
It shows 4.8
